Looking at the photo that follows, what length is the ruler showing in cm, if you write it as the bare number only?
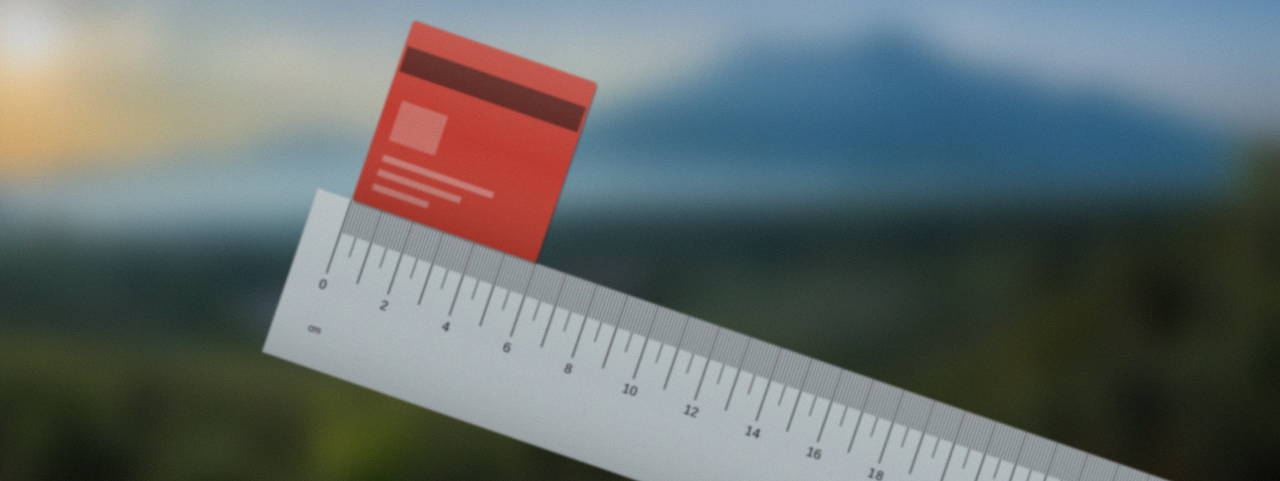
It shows 6
